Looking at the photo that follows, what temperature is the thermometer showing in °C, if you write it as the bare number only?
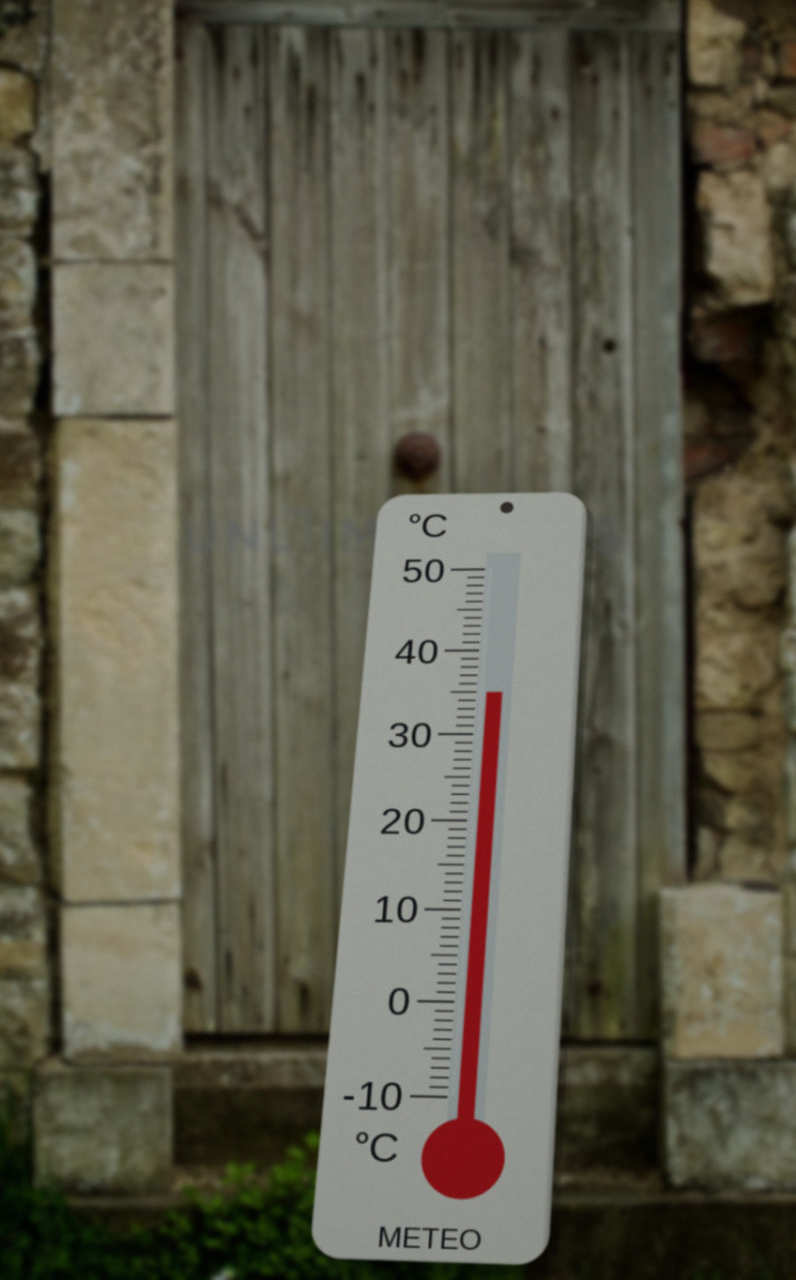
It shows 35
